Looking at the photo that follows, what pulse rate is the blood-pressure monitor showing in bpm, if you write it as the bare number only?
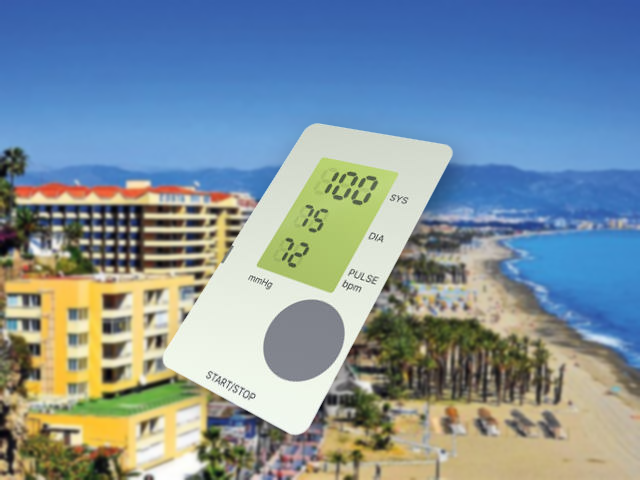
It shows 72
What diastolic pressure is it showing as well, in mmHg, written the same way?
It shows 75
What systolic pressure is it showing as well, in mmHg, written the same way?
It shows 100
